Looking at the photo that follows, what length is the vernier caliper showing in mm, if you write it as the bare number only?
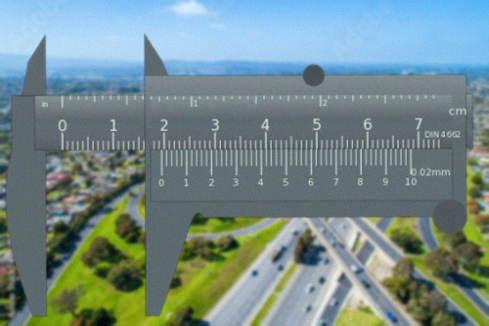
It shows 19.5
